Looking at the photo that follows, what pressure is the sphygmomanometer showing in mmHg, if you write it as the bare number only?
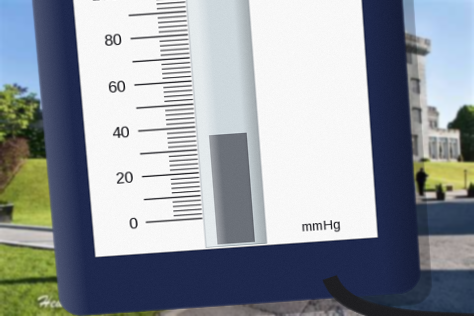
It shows 36
